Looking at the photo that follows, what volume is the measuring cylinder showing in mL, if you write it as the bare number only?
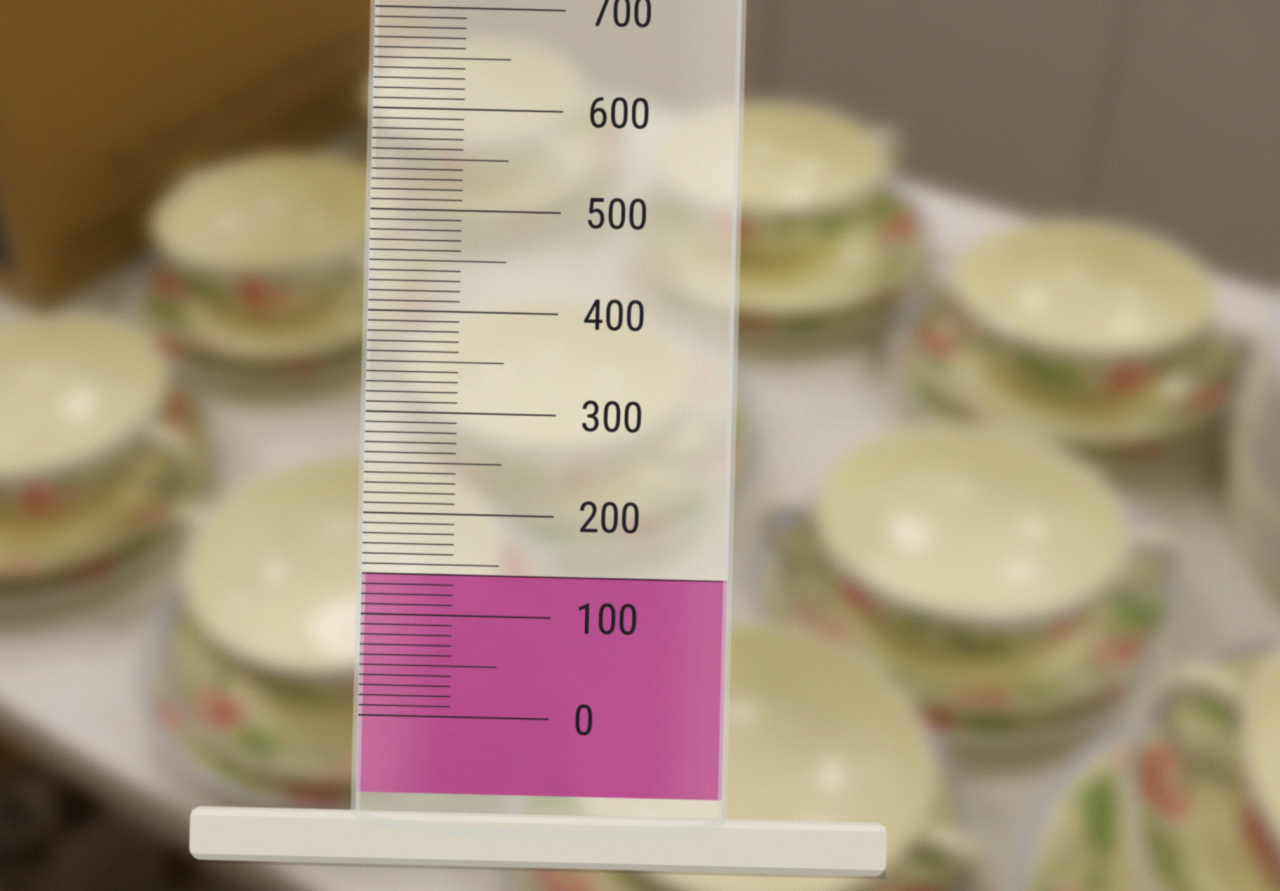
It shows 140
